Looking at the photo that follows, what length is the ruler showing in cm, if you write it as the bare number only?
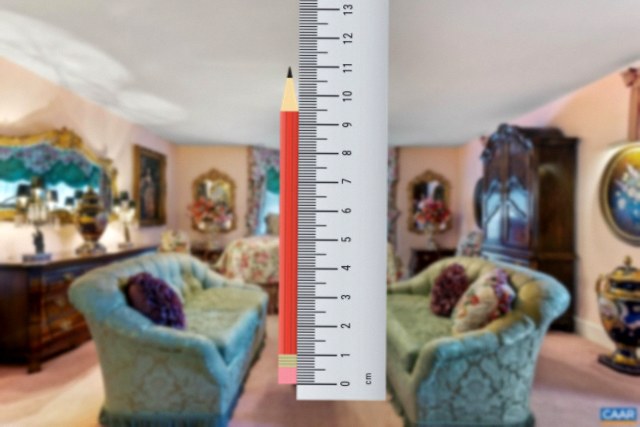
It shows 11
